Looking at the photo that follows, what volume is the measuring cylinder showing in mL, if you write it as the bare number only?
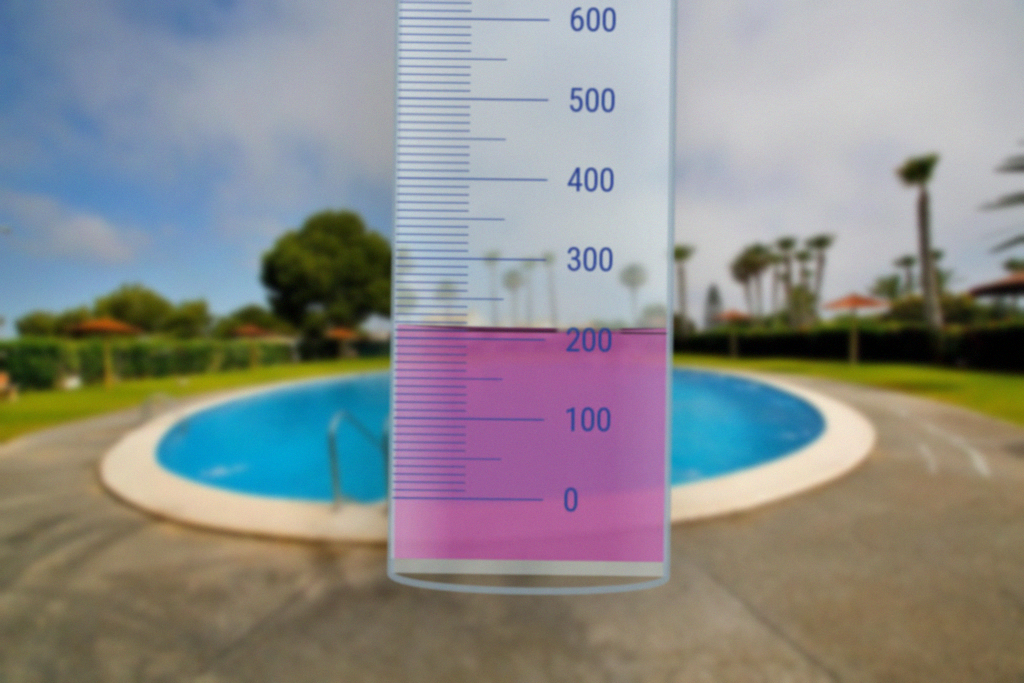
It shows 210
